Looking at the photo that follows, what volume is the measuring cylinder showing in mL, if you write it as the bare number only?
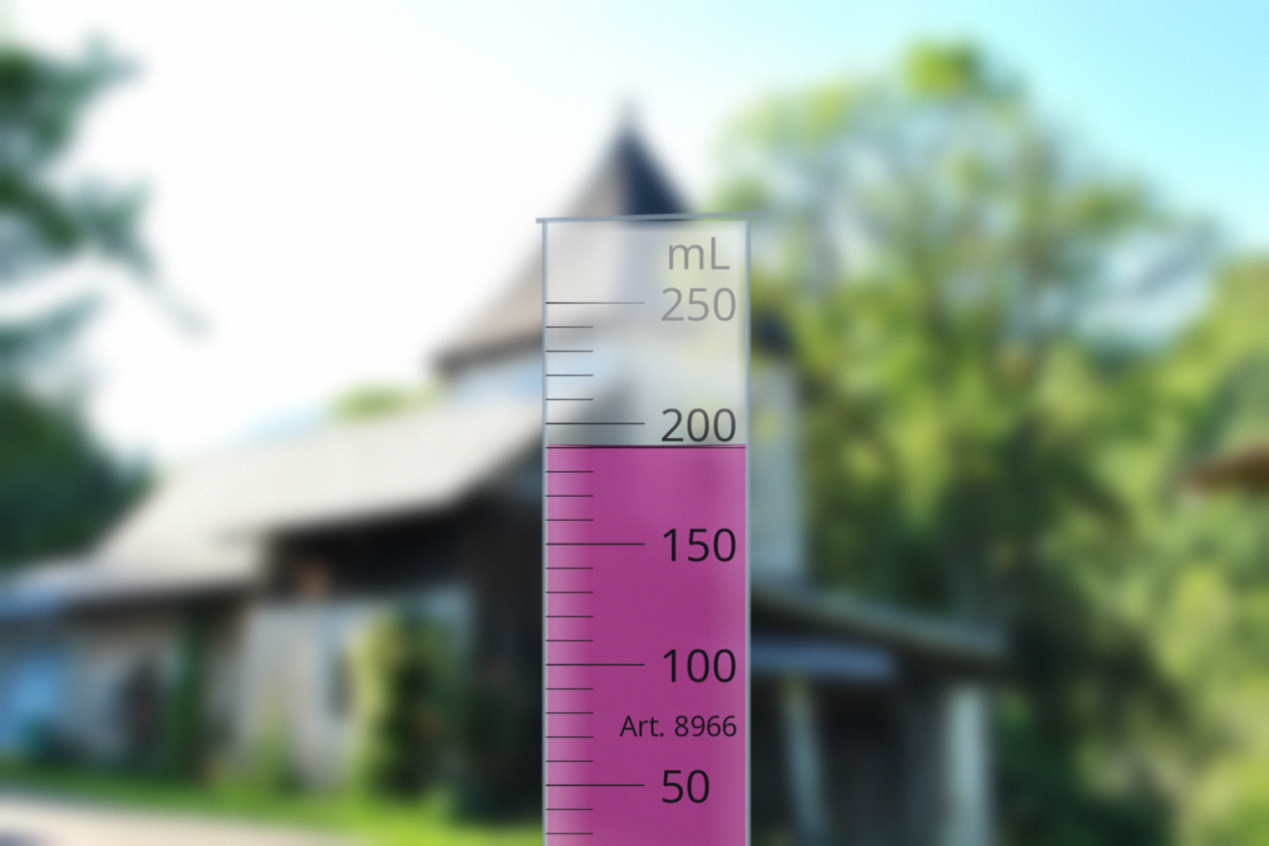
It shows 190
